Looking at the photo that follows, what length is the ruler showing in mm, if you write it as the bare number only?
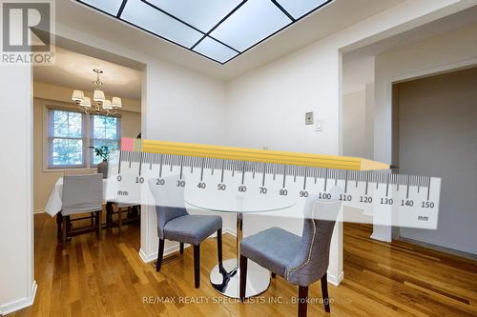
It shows 135
